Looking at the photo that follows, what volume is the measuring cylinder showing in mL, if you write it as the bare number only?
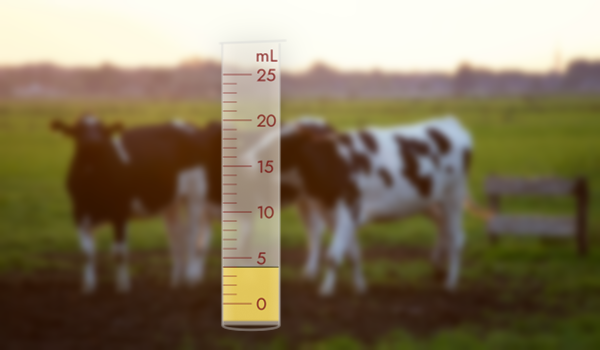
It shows 4
